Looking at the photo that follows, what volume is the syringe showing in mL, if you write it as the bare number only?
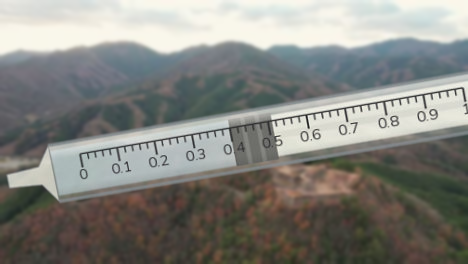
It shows 0.4
